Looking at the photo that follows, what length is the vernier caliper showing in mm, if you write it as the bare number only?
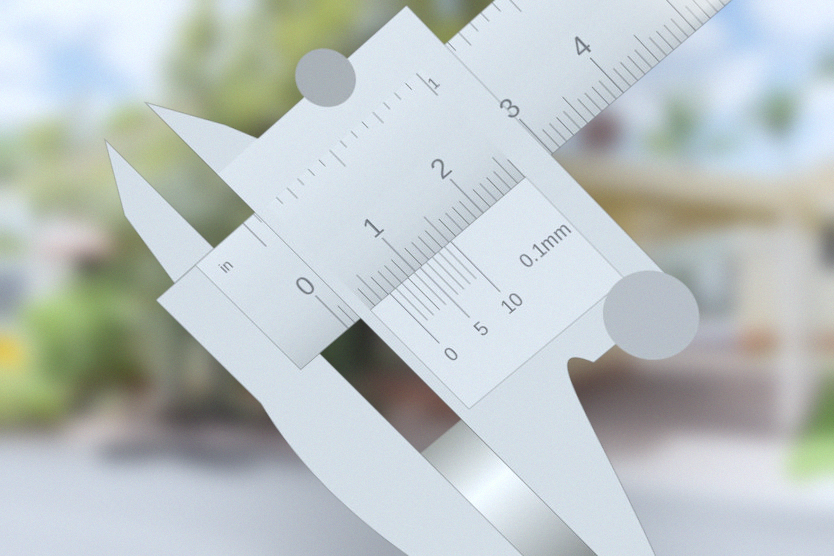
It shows 6.2
